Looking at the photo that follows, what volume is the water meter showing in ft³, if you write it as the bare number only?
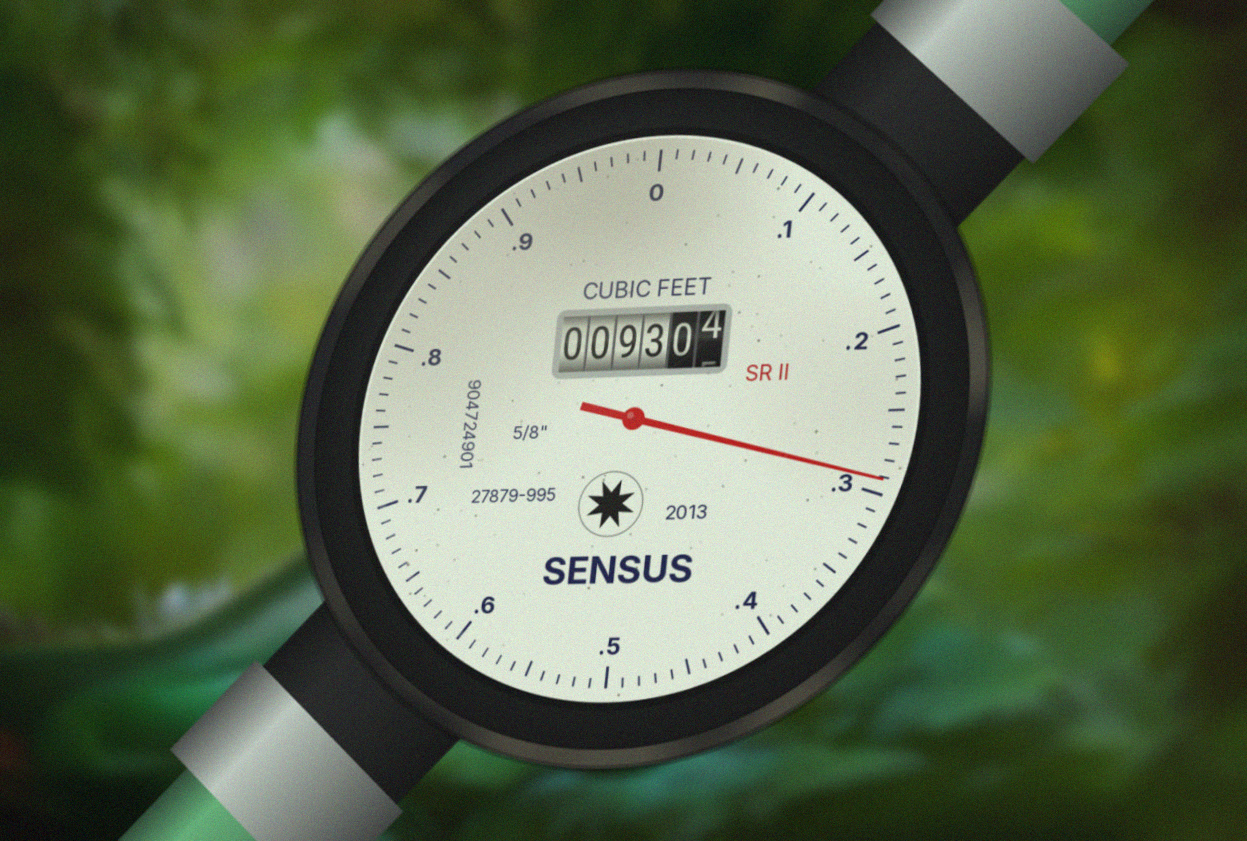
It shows 9304.29
